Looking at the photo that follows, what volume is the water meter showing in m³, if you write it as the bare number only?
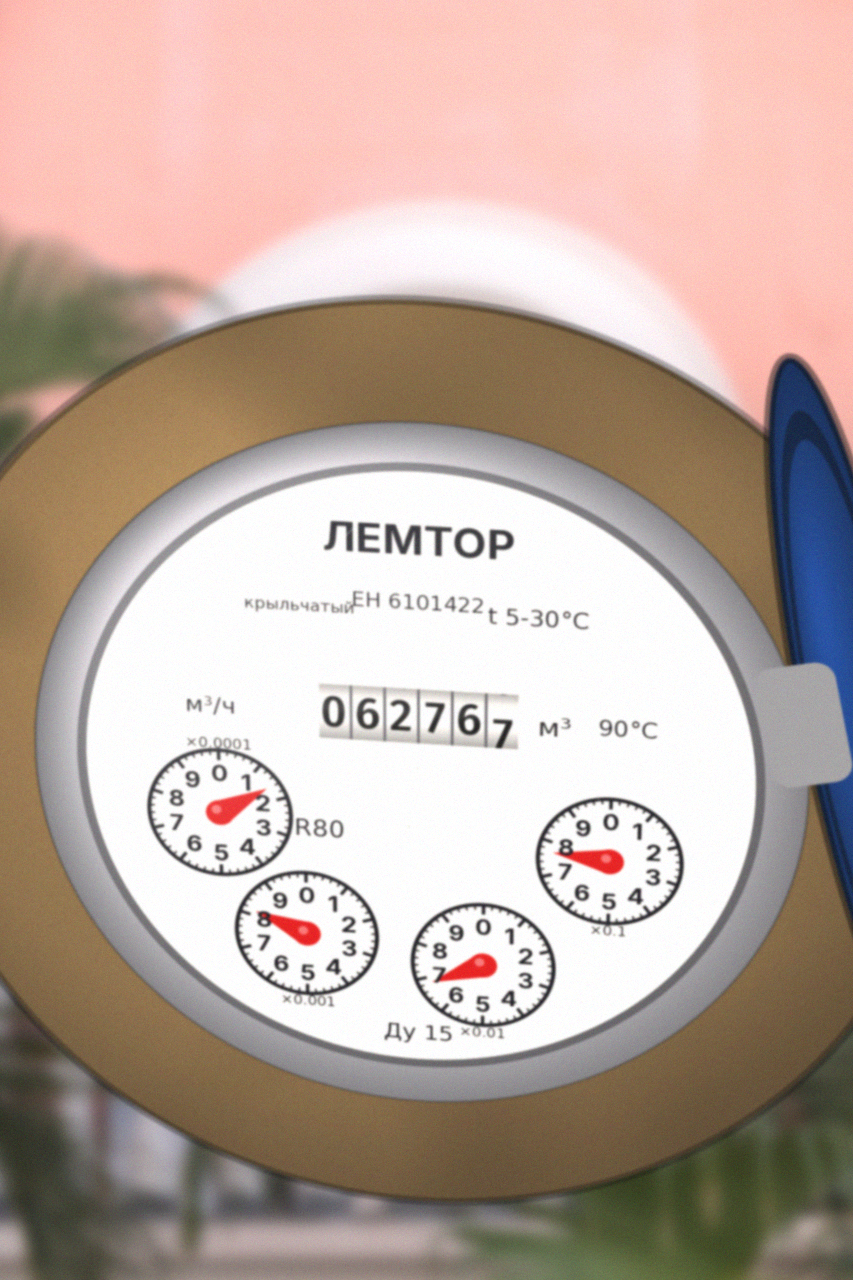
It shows 62766.7681
